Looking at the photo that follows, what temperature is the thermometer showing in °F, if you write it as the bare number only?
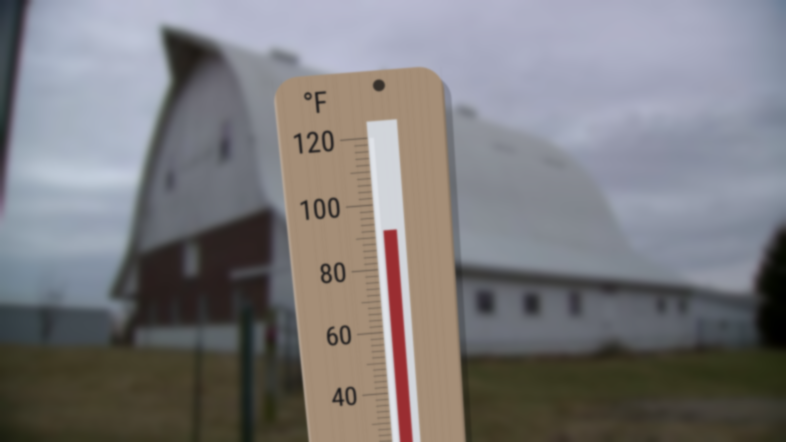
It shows 92
